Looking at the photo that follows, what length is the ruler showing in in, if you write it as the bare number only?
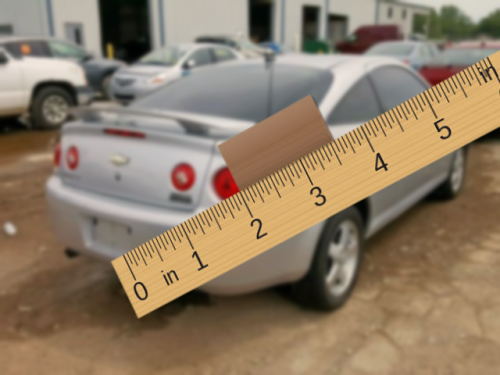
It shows 1.5625
